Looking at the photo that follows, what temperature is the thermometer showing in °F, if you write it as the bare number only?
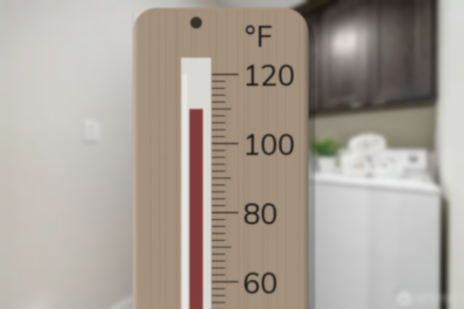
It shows 110
